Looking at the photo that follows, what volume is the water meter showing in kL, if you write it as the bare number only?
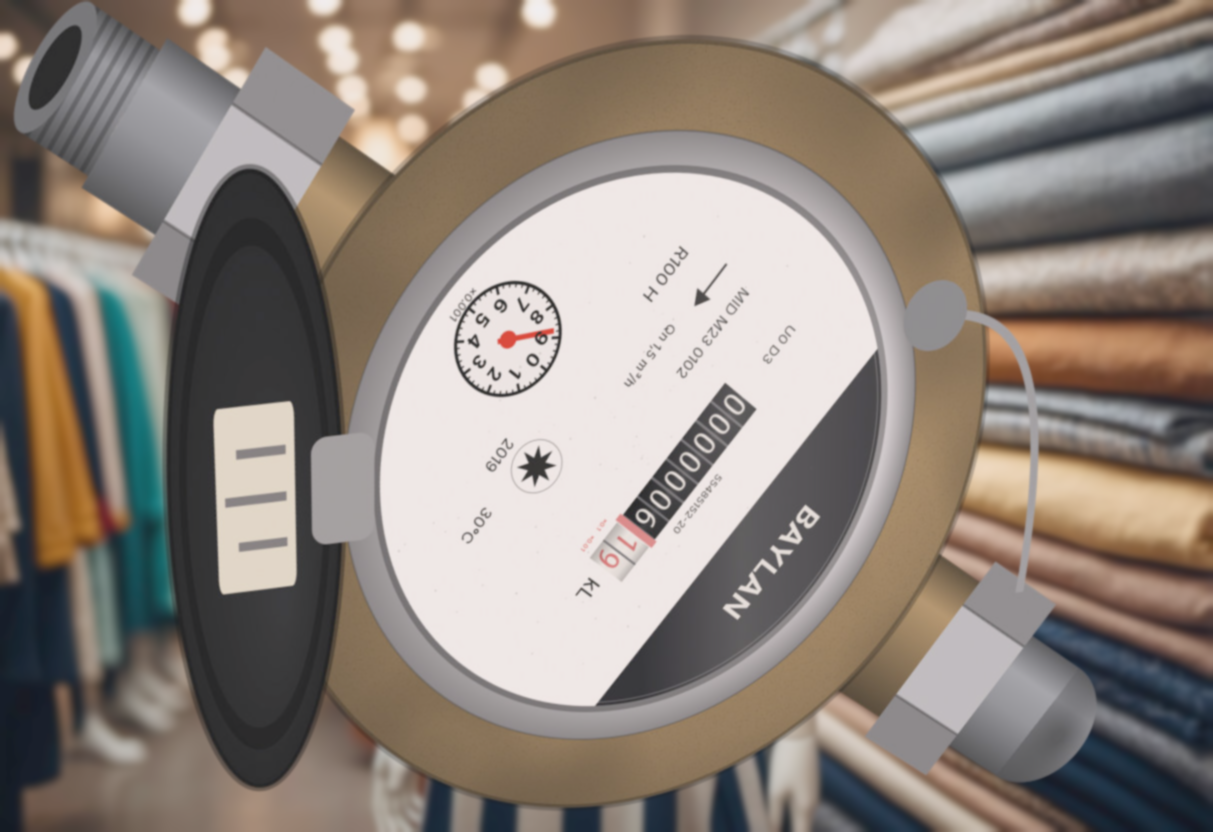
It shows 6.188
